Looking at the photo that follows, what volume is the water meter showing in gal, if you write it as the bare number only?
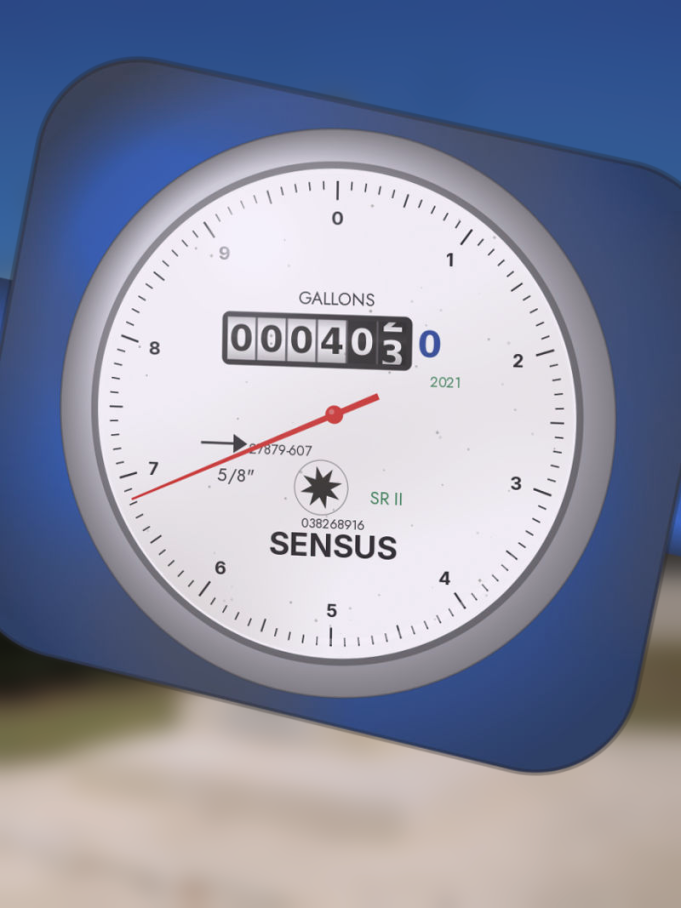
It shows 4026.8
